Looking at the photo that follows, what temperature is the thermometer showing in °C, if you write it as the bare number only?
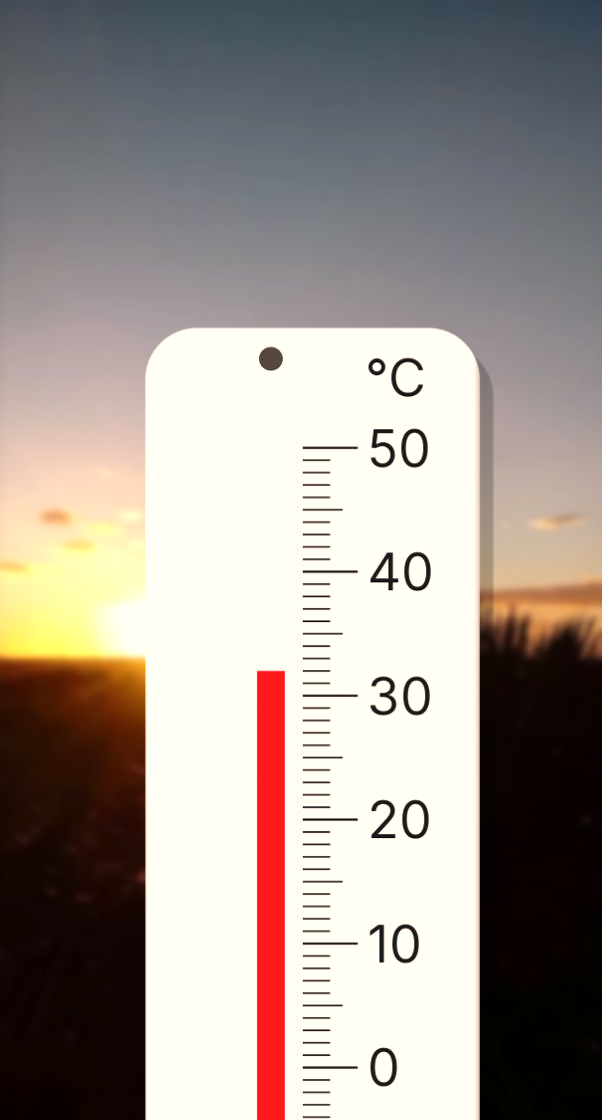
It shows 32
